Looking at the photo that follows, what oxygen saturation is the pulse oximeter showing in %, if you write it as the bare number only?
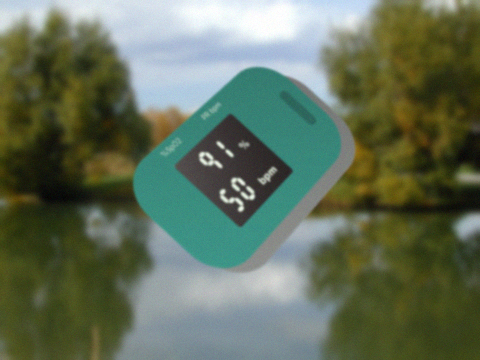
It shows 91
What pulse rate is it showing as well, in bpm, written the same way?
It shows 50
